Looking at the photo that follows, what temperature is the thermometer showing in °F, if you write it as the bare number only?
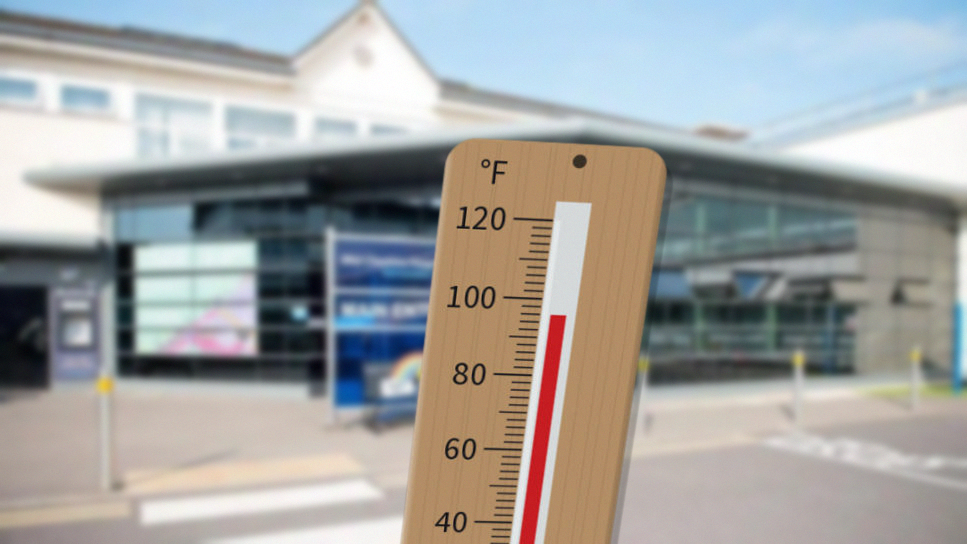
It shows 96
